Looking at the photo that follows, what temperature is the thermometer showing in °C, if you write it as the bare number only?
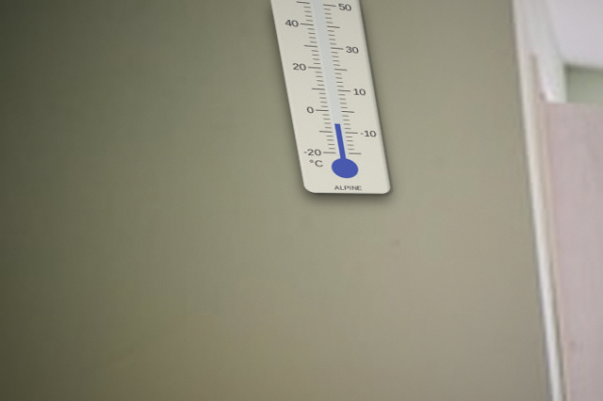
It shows -6
